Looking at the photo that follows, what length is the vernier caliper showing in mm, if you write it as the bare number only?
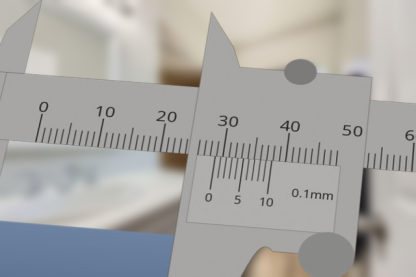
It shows 28.8
